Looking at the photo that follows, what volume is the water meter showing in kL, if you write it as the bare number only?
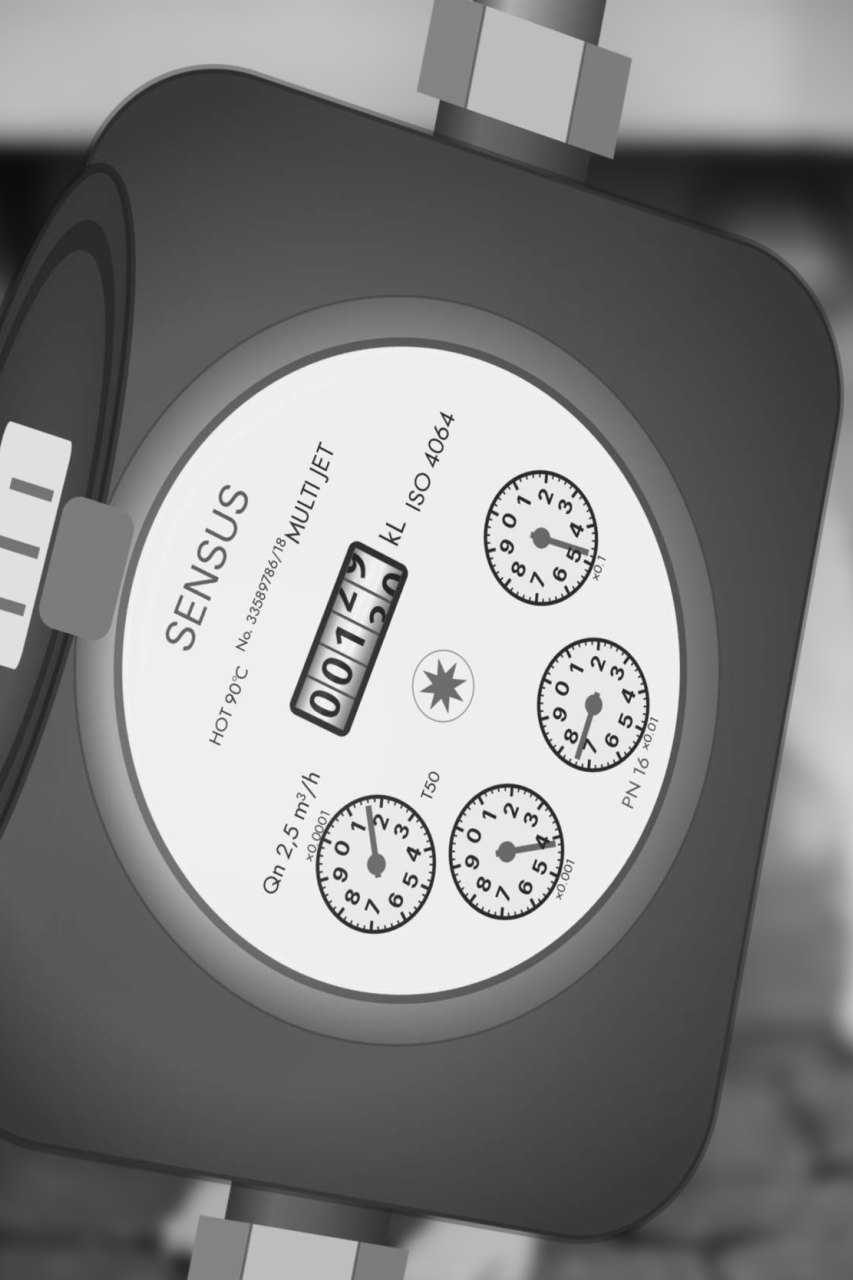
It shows 129.4741
